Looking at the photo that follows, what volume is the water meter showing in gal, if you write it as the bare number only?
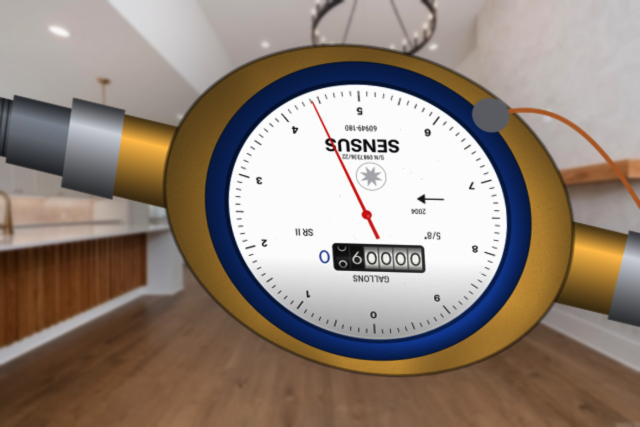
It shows 984.4
